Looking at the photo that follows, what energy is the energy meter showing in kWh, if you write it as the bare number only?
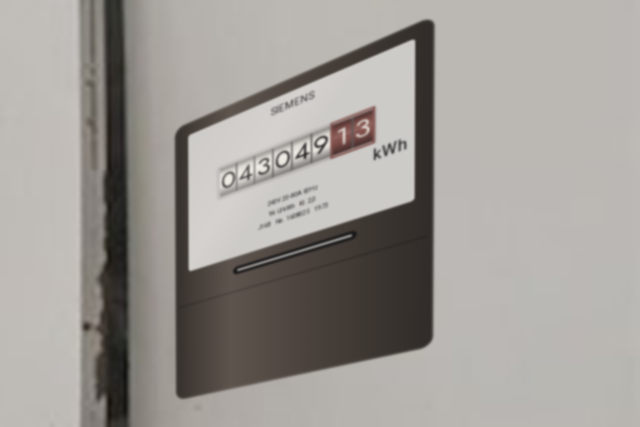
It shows 43049.13
